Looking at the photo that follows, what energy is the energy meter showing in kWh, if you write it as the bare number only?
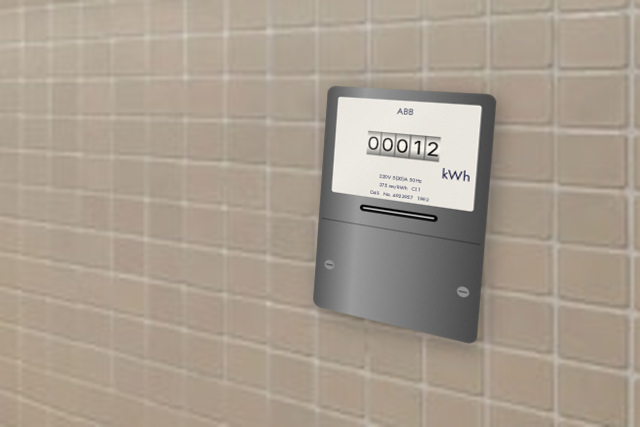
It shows 12
